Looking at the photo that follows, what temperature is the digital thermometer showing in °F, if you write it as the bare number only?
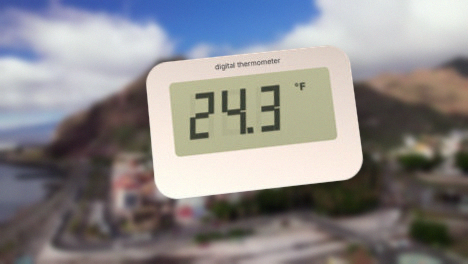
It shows 24.3
